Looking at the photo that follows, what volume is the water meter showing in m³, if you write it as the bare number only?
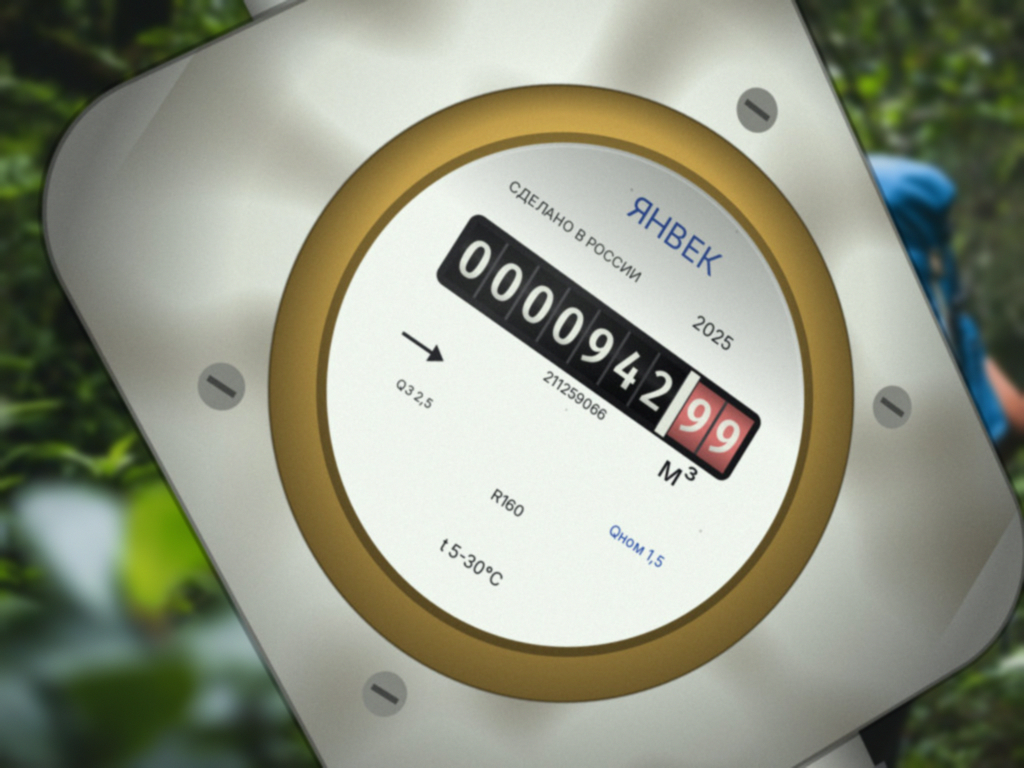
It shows 942.99
